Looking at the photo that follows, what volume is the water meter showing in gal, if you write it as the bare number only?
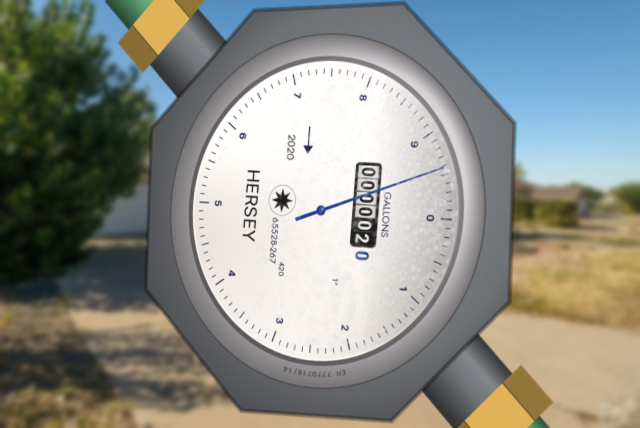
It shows 19.4
